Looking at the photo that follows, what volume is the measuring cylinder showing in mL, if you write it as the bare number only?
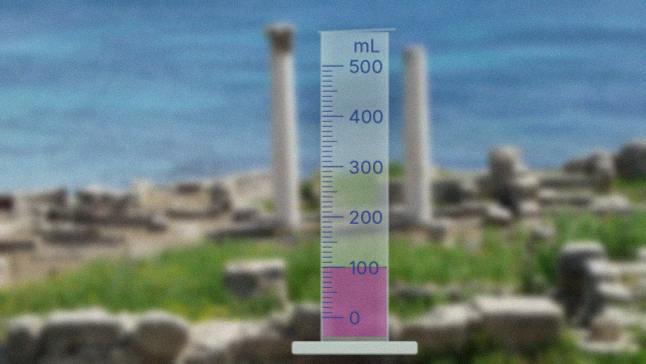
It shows 100
